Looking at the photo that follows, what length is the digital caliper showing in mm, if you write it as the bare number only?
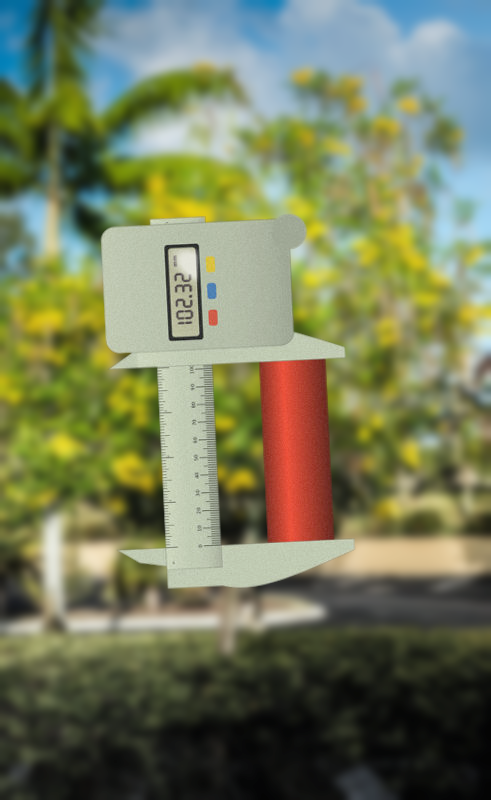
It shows 102.32
